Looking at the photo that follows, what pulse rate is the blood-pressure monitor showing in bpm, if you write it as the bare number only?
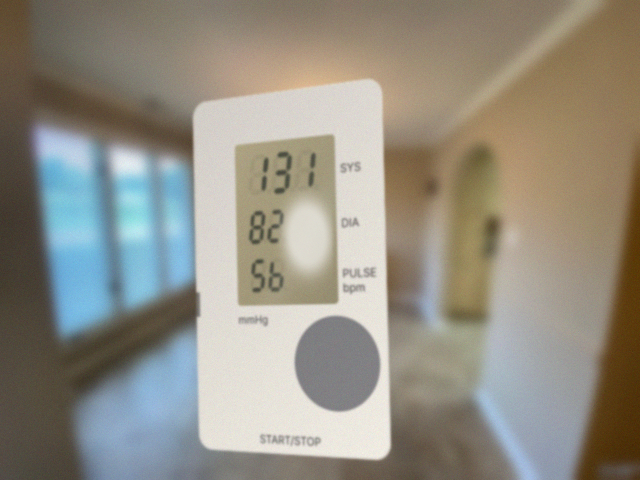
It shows 56
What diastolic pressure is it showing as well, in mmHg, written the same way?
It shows 82
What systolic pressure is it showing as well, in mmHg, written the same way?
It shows 131
